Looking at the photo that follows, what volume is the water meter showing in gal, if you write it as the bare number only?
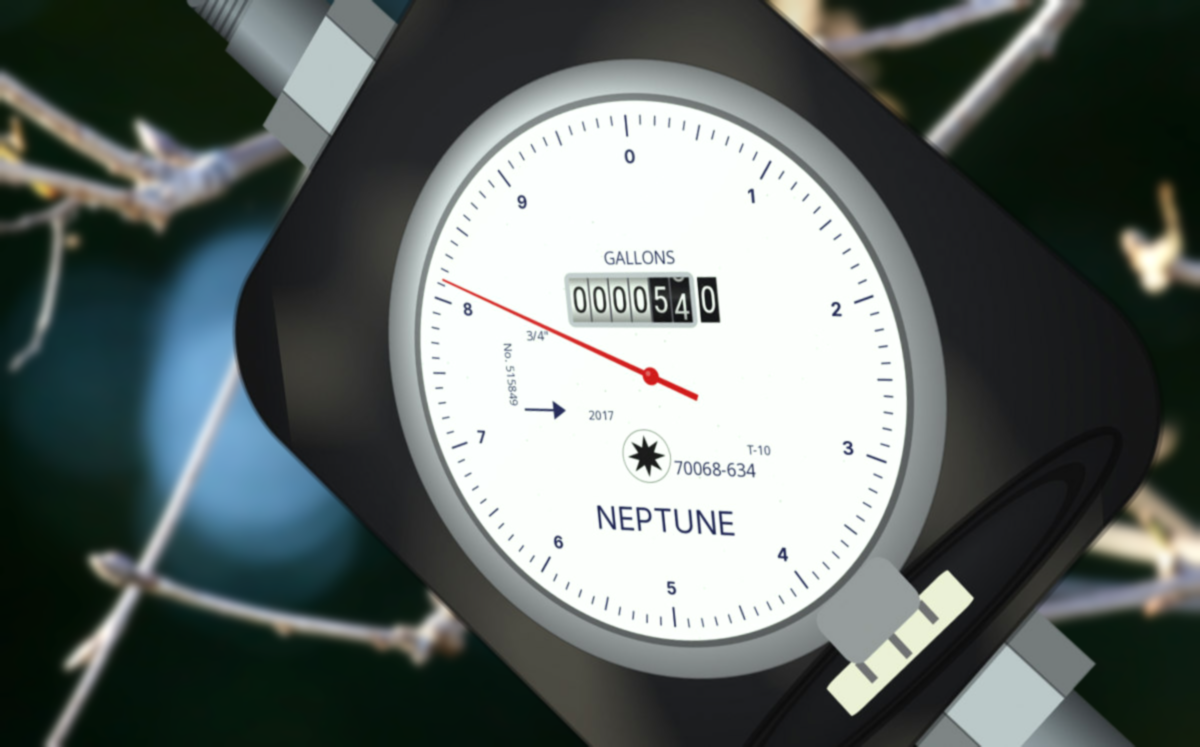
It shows 538.1
